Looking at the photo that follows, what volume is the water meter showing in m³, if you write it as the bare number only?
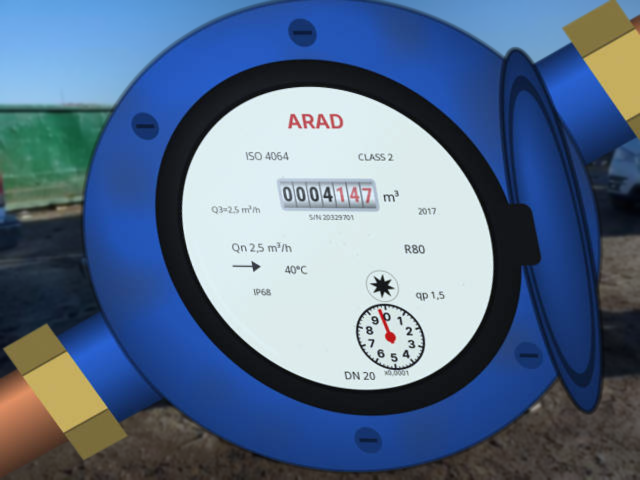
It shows 4.1469
